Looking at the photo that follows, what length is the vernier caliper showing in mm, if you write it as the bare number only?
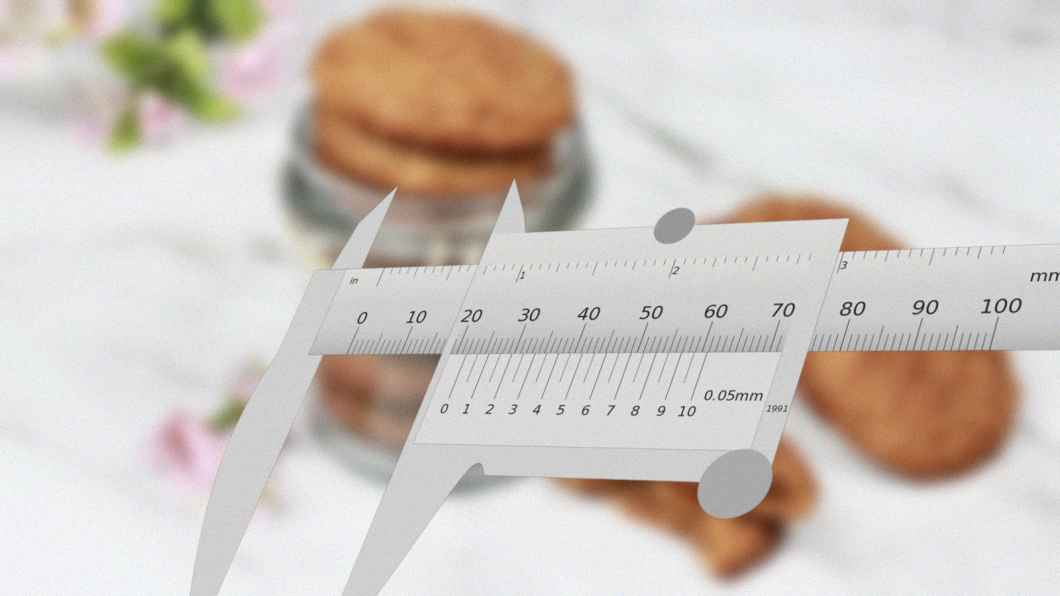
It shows 21.8
